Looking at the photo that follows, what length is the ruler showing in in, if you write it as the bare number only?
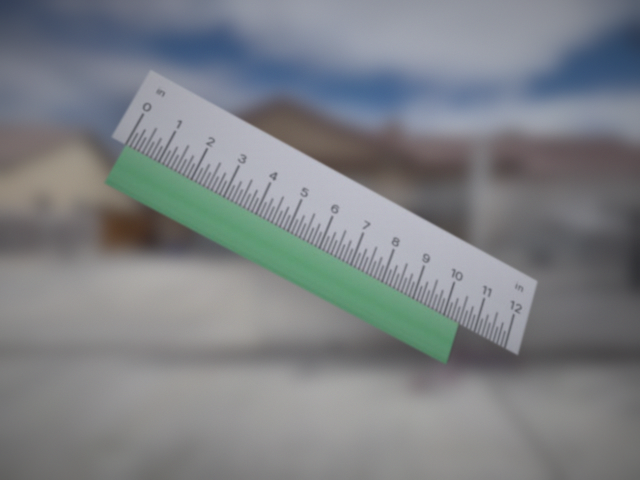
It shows 10.5
